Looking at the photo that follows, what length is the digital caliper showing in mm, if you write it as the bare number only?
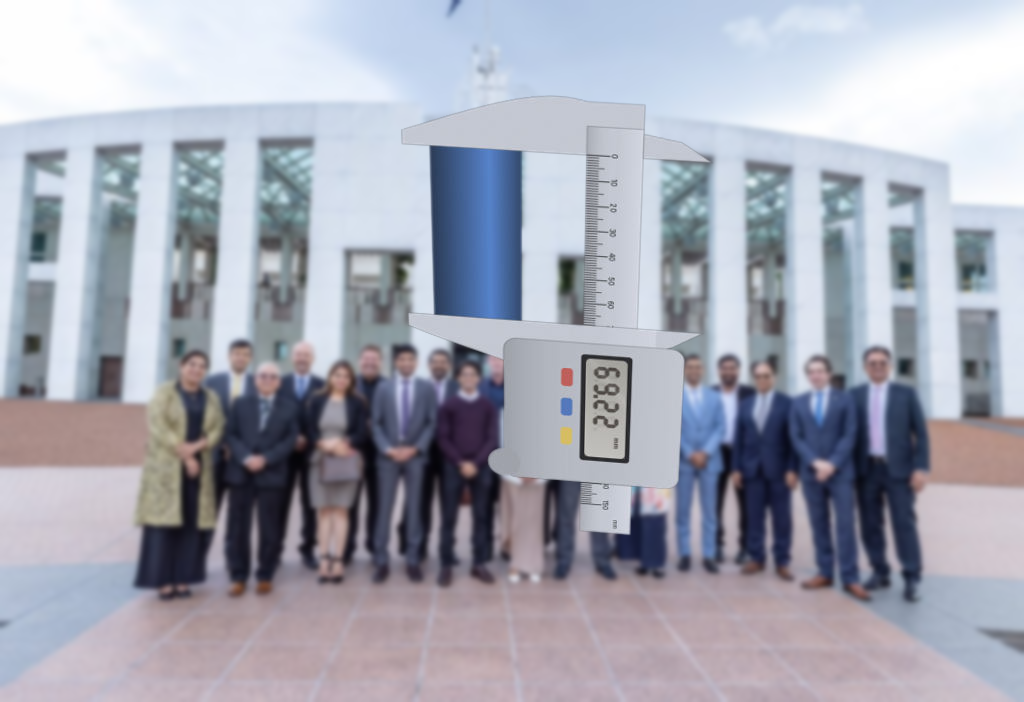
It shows 69.22
